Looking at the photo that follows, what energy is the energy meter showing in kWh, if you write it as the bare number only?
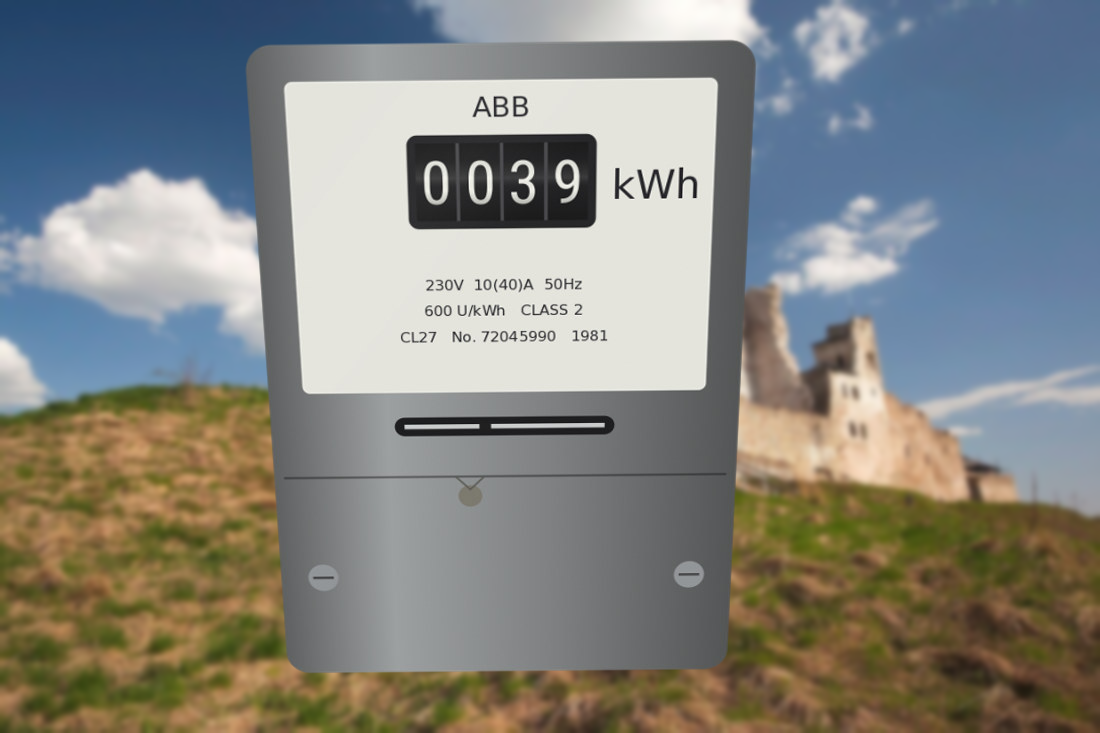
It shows 39
